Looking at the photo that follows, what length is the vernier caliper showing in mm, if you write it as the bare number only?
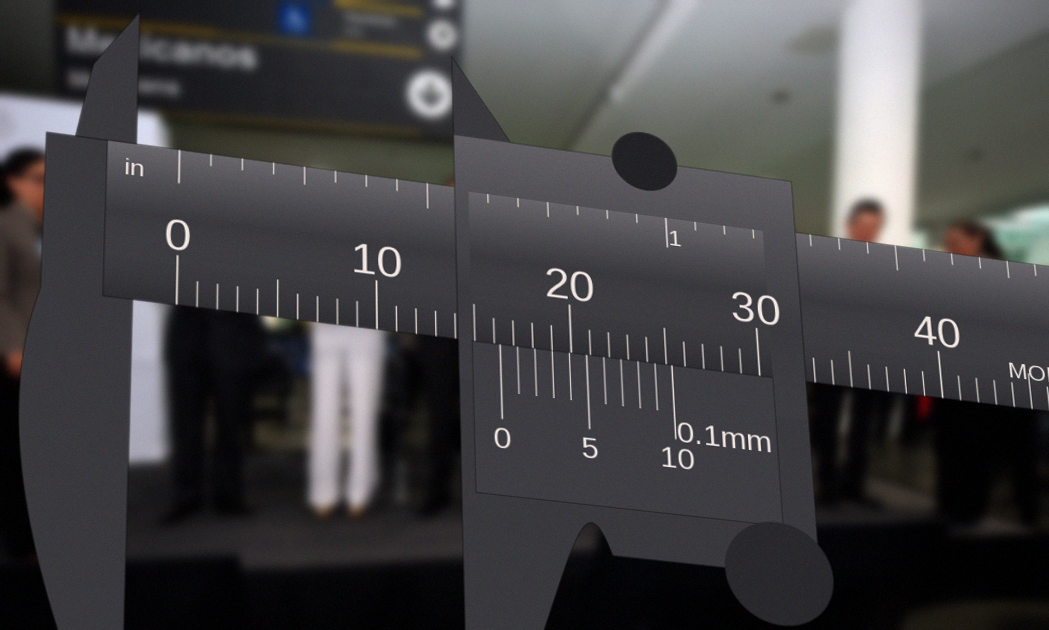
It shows 16.3
